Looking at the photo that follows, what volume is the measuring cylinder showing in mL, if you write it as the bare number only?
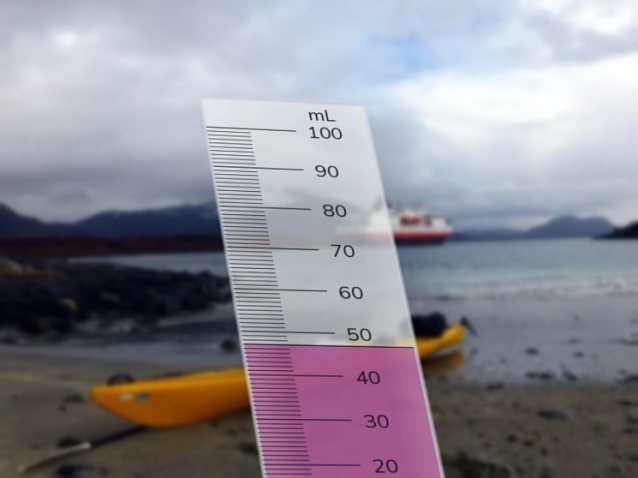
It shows 47
